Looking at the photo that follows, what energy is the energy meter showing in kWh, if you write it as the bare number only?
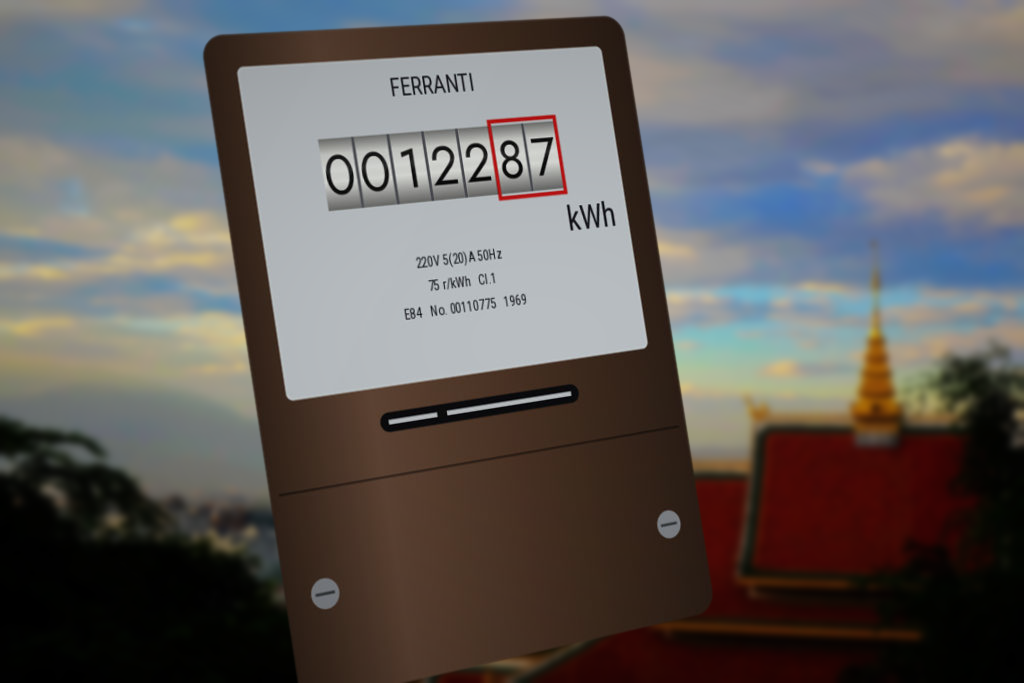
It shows 122.87
